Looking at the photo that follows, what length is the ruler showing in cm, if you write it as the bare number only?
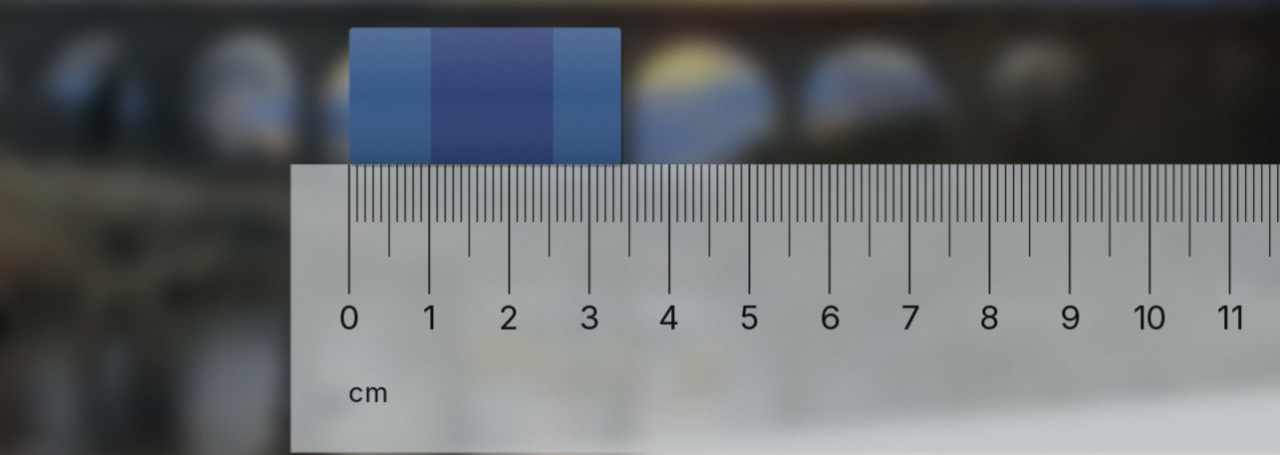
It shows 3.4
